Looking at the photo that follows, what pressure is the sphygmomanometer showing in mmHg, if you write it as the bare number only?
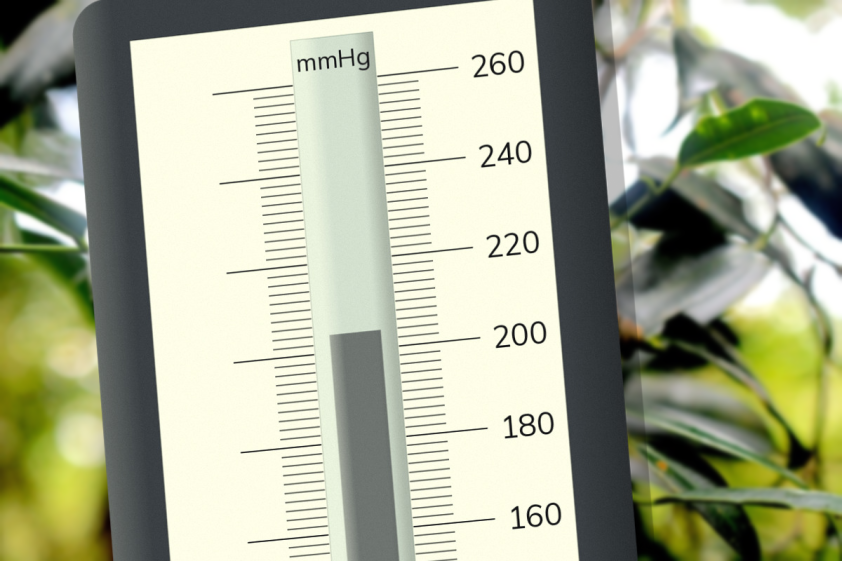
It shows 204
